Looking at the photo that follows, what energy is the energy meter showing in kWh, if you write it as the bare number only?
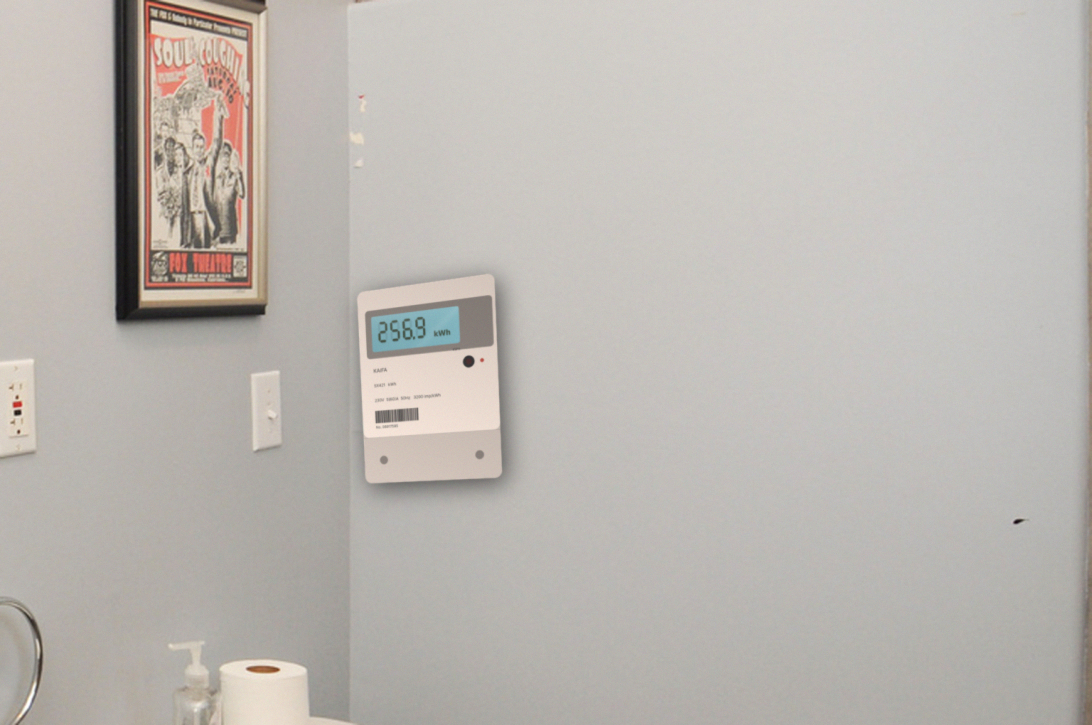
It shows 256.9
